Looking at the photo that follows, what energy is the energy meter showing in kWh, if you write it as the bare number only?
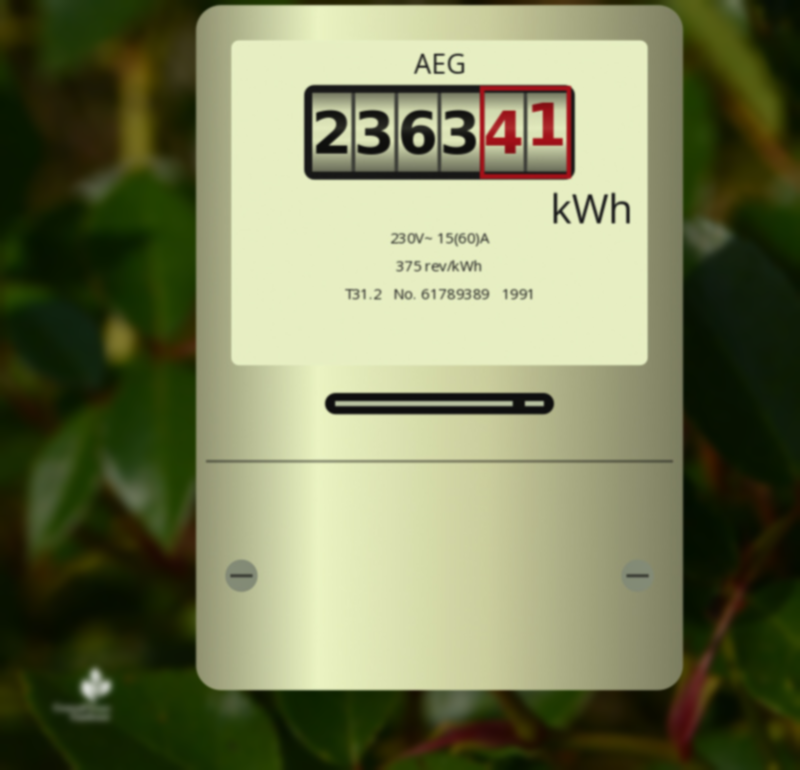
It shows 2363.41
